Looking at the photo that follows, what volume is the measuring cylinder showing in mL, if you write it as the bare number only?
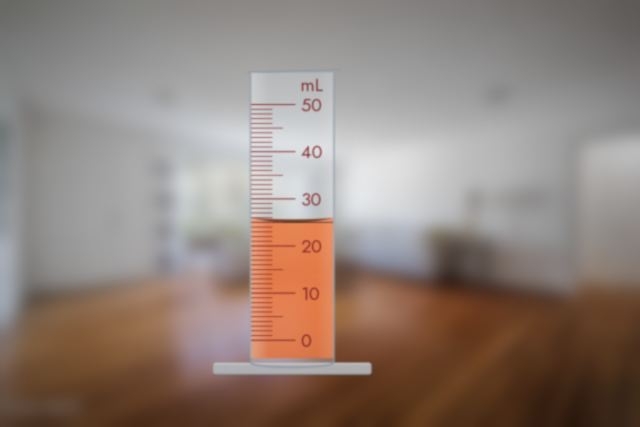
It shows 25
